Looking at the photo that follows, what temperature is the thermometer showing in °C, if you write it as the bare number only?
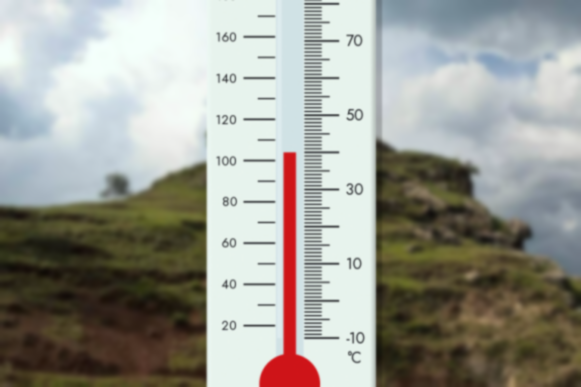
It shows 40
